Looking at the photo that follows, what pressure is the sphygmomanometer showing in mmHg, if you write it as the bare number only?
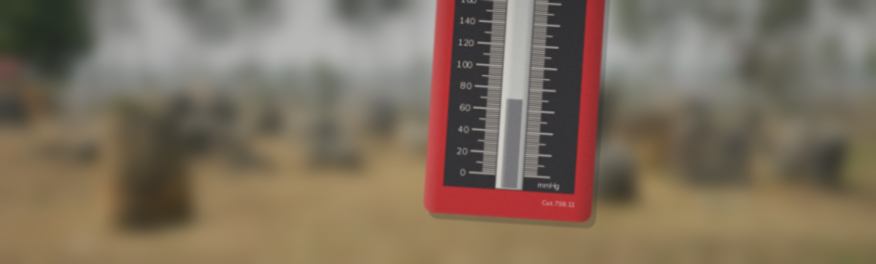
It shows 70
